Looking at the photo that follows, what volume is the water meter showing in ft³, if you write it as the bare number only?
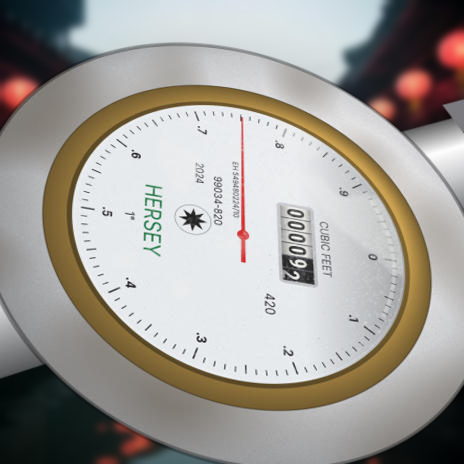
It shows 91.75
